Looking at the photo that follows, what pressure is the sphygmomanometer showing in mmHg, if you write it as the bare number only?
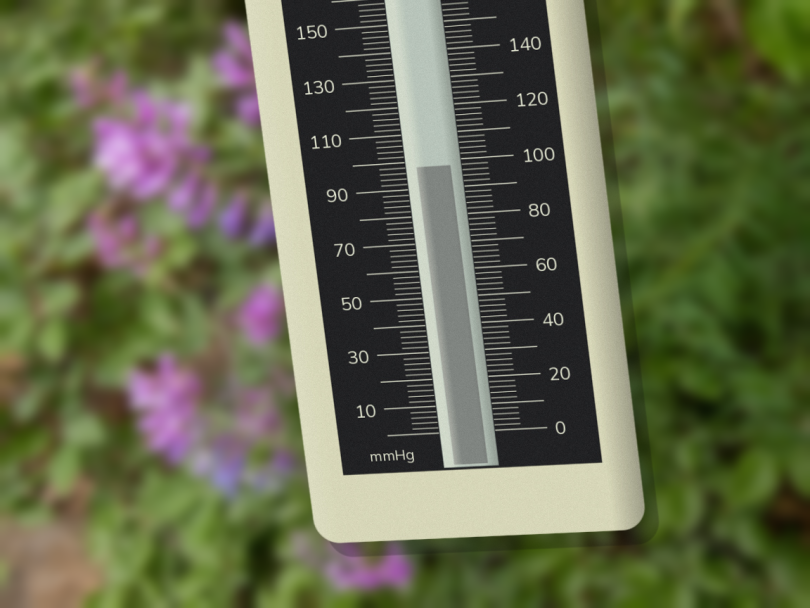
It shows 98
